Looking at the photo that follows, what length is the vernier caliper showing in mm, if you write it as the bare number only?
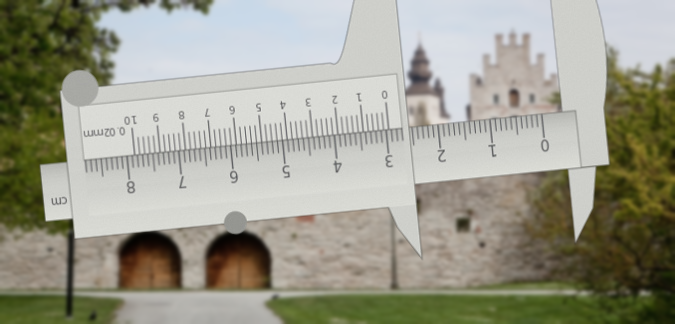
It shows 29.5
